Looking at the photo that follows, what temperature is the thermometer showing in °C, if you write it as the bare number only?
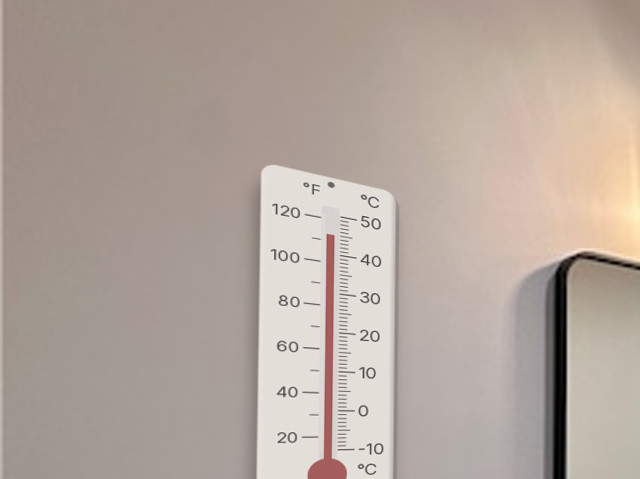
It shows 45
